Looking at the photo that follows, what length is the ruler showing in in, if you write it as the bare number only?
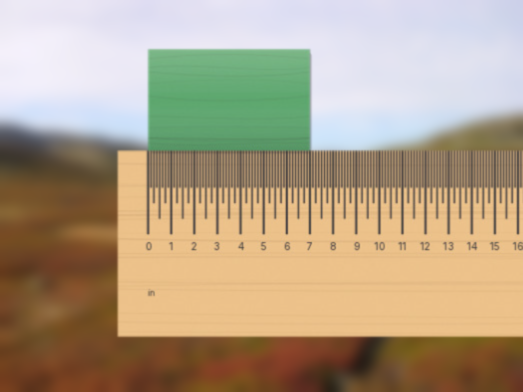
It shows 7
